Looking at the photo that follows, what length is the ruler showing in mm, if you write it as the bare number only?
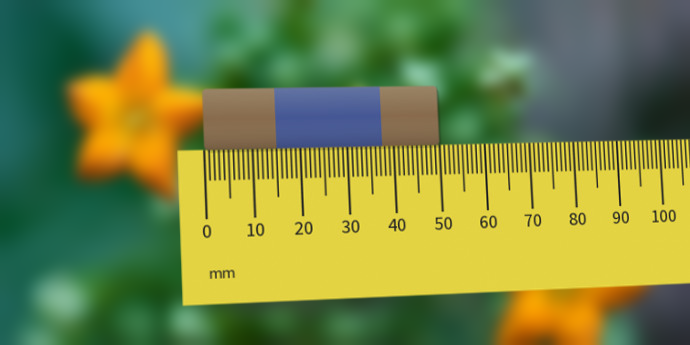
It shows 50
